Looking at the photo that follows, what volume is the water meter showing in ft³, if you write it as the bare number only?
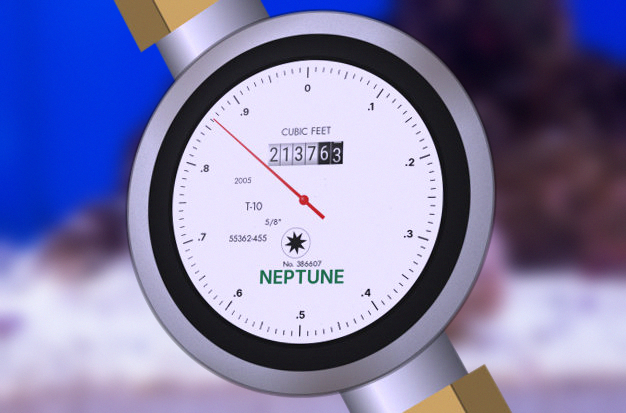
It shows 213762.86
